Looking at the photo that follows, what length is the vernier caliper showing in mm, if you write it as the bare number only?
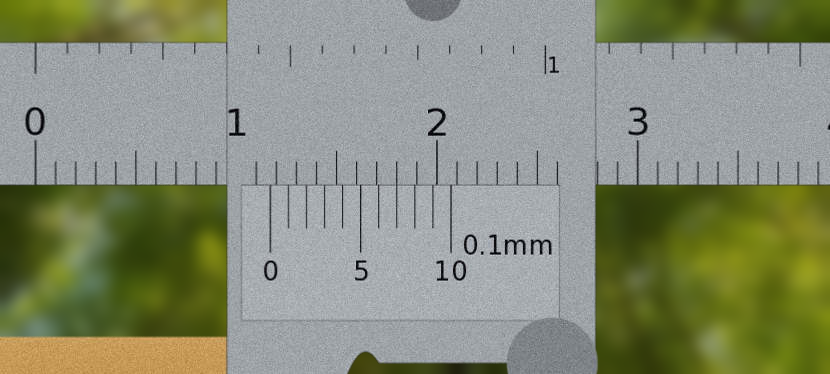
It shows 11.7
